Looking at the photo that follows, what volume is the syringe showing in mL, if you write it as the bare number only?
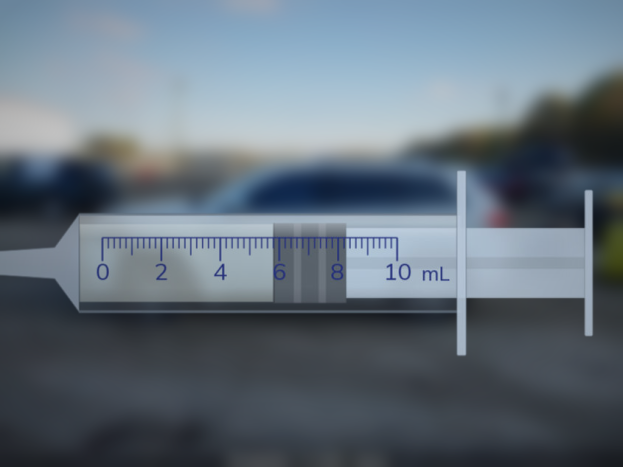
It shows 5.8
